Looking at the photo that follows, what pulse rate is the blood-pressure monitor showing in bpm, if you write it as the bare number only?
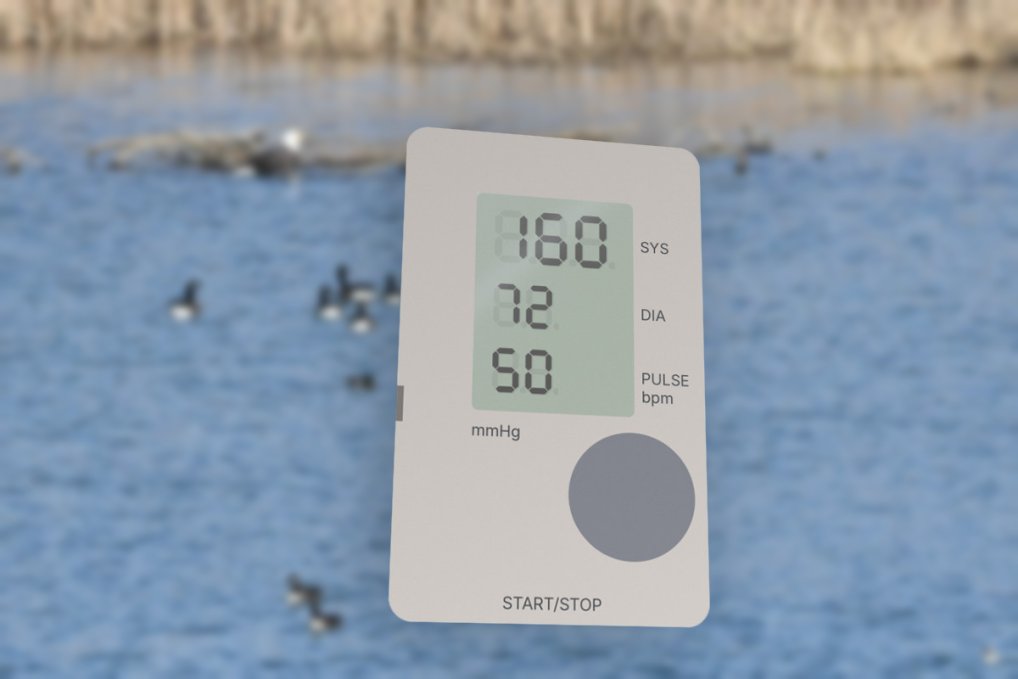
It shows 50
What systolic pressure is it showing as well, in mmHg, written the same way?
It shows 160
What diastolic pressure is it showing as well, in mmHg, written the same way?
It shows 72
